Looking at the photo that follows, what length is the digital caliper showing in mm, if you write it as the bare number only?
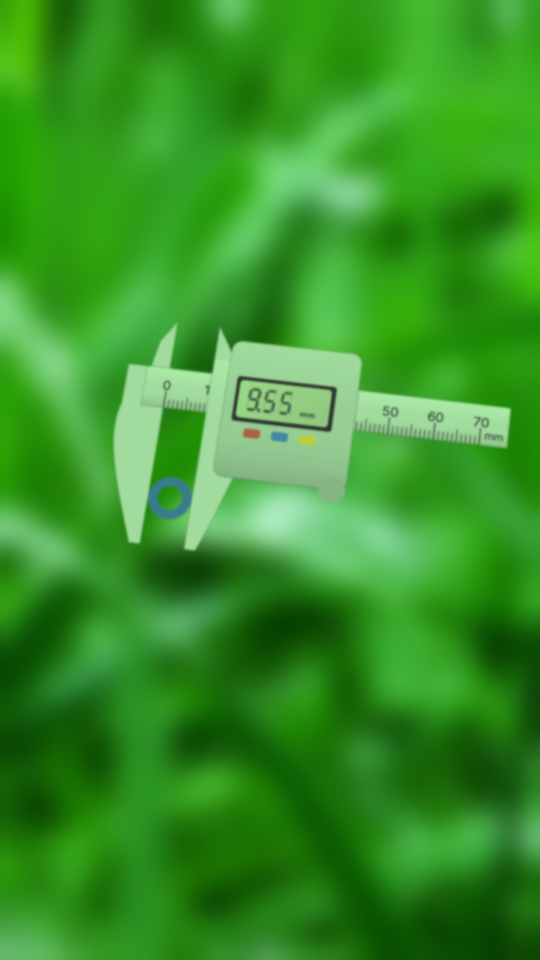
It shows 9.55
